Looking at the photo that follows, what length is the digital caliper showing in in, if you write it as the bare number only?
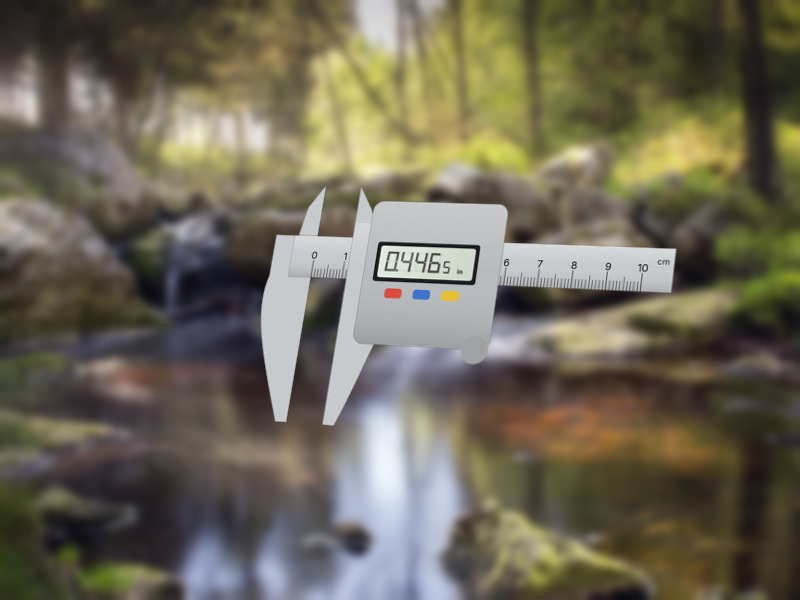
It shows 0.4465
